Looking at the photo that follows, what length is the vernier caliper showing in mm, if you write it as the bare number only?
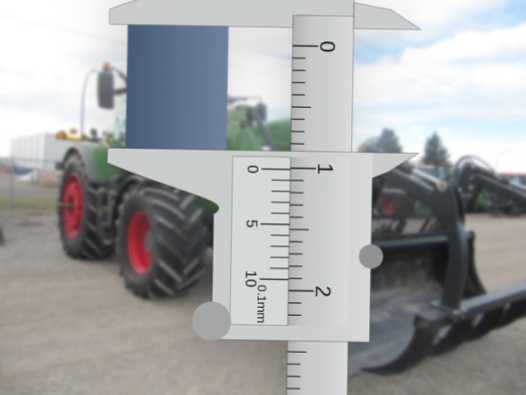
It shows 10.1
